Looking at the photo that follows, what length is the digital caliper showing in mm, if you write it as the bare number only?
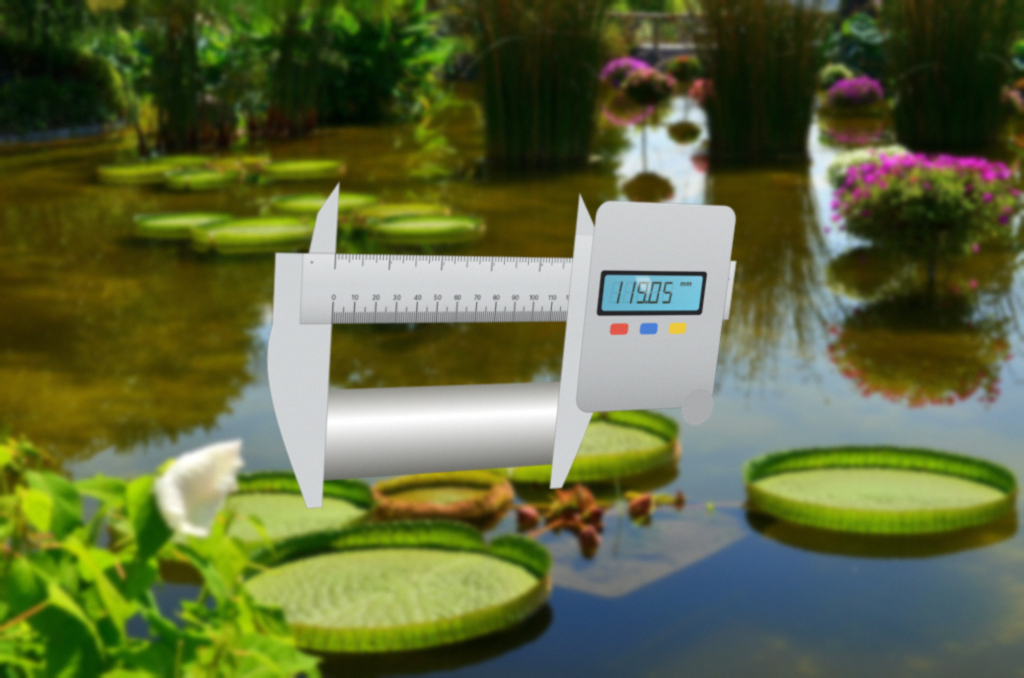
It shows 119.05
